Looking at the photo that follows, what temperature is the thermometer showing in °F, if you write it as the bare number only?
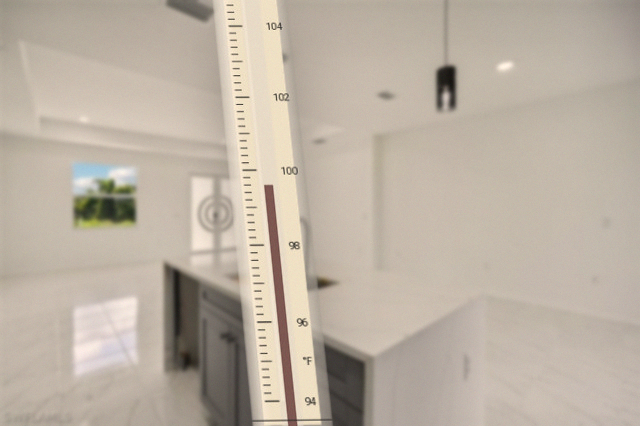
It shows 99.6
